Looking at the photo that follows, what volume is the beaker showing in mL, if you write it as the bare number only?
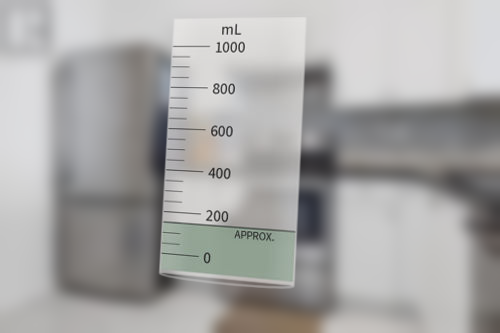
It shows 150
